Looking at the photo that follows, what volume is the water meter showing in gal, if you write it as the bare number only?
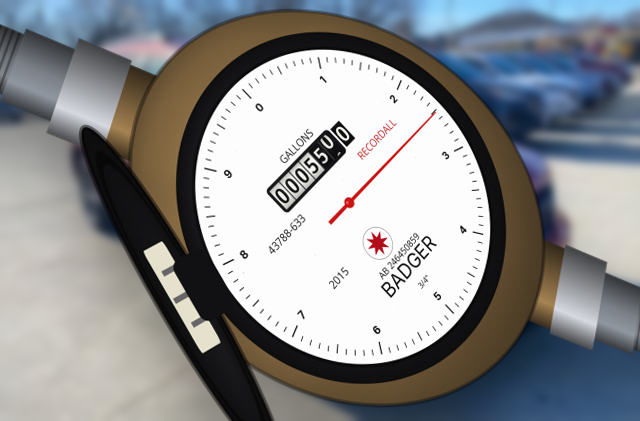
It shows 5502.5
